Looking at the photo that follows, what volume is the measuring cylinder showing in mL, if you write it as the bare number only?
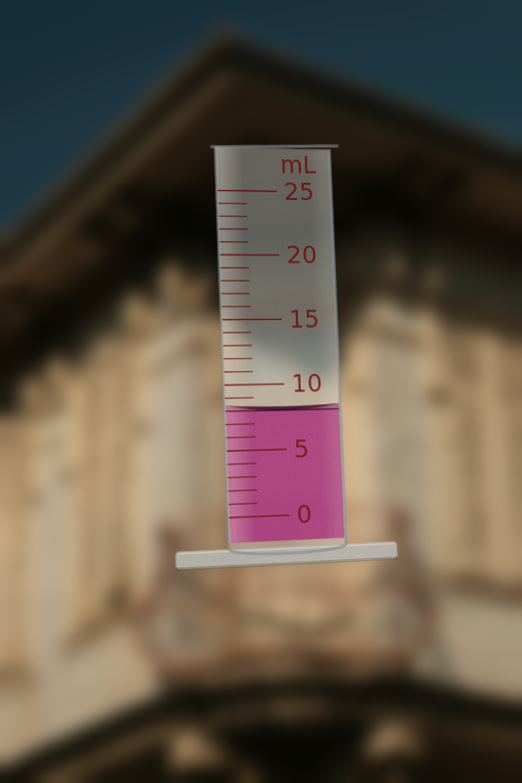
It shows 8
